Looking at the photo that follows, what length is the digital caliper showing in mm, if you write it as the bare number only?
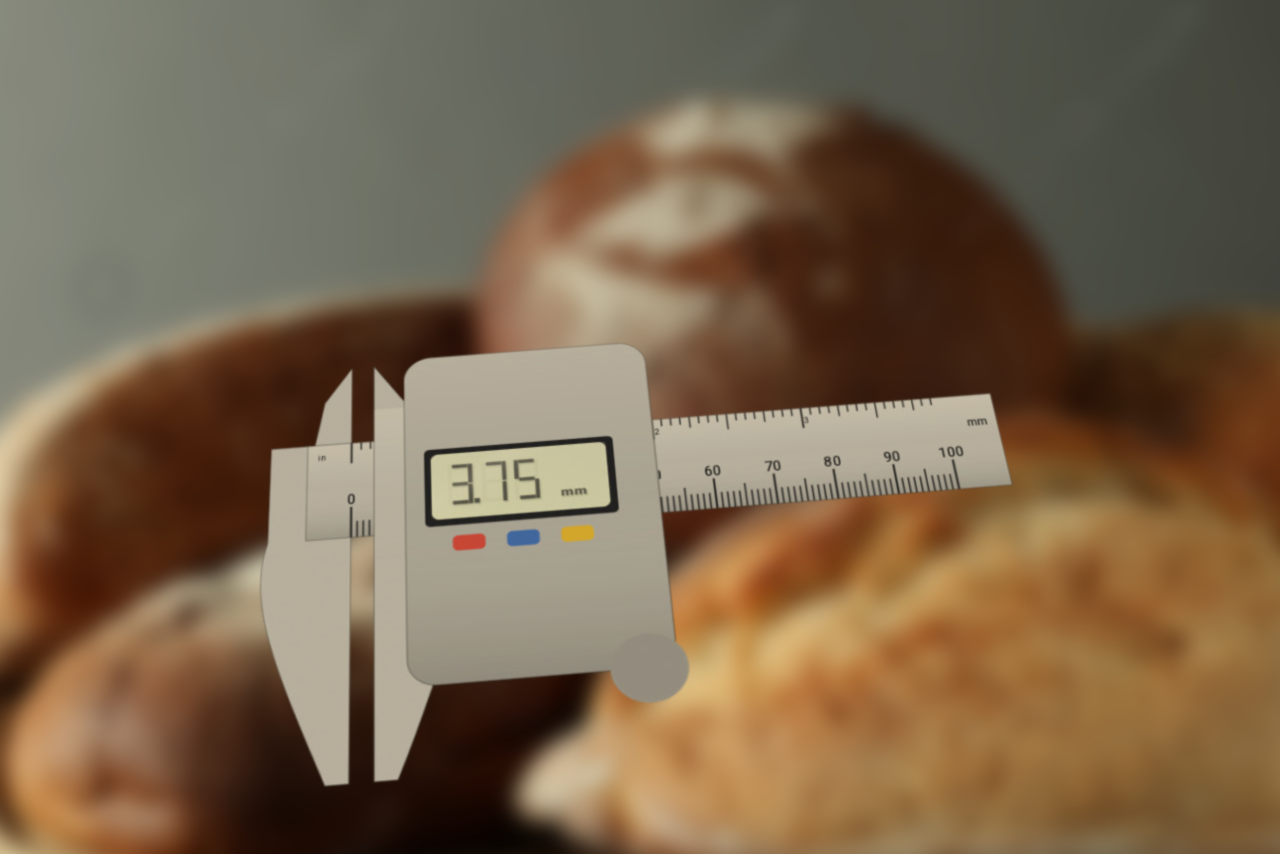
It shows 3.75
